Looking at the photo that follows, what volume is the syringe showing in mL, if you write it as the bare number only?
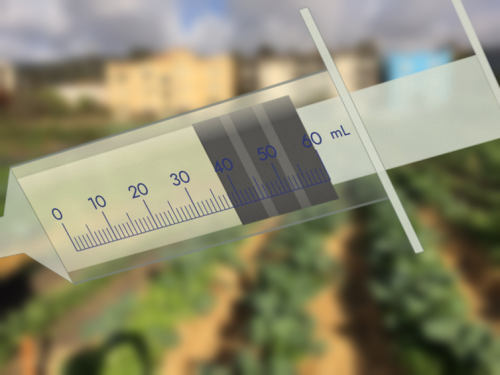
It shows 38
